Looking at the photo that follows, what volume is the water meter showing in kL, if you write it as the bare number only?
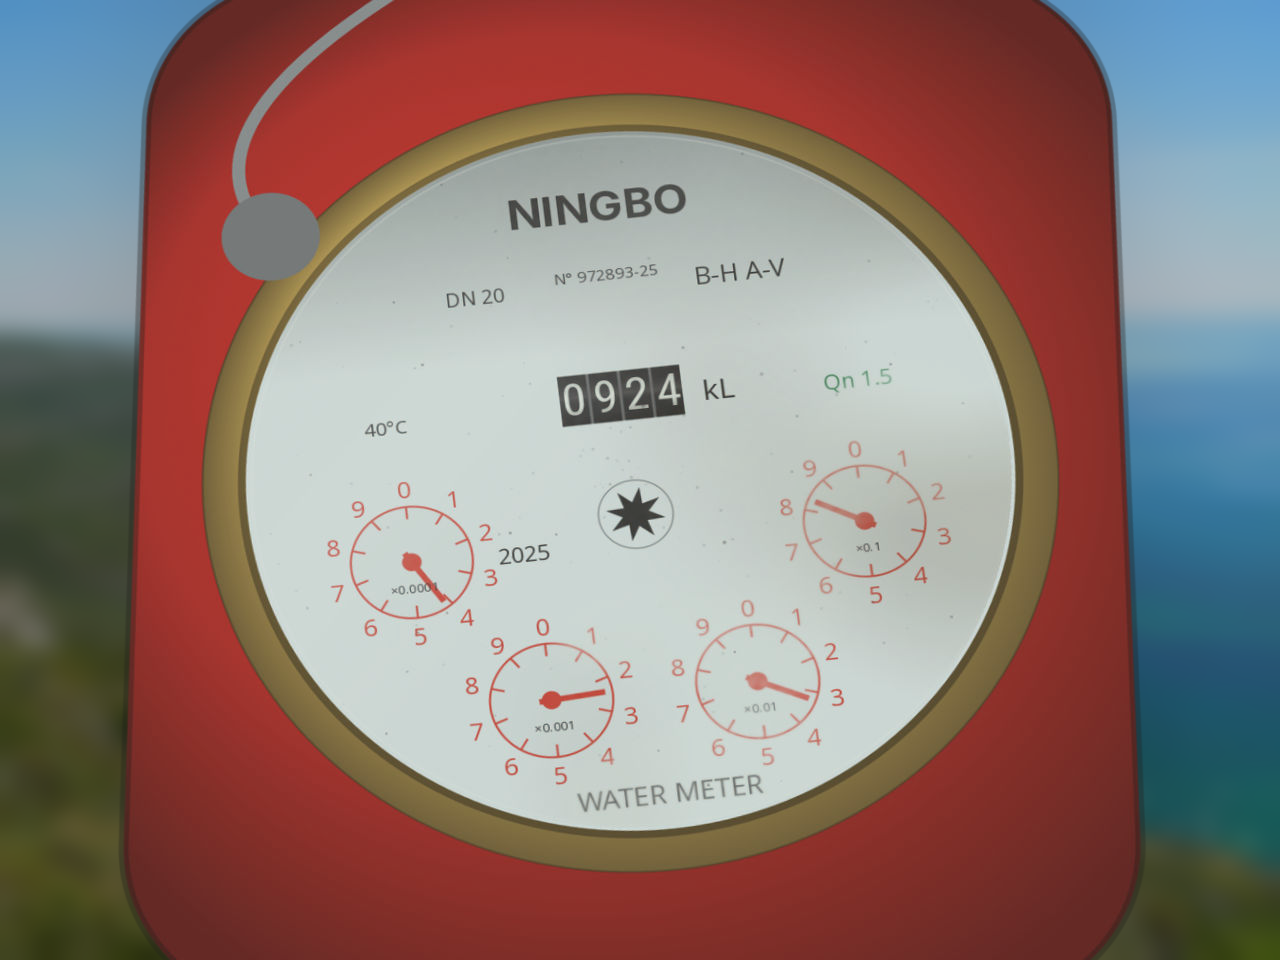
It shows 924.8324
